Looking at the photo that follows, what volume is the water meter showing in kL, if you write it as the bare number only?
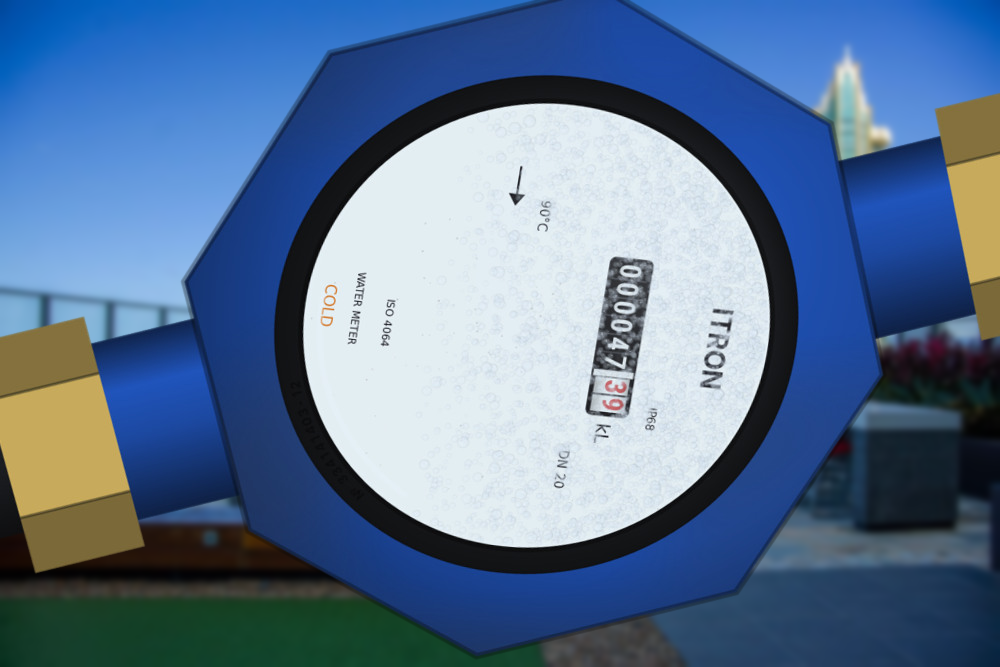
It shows 47.39
